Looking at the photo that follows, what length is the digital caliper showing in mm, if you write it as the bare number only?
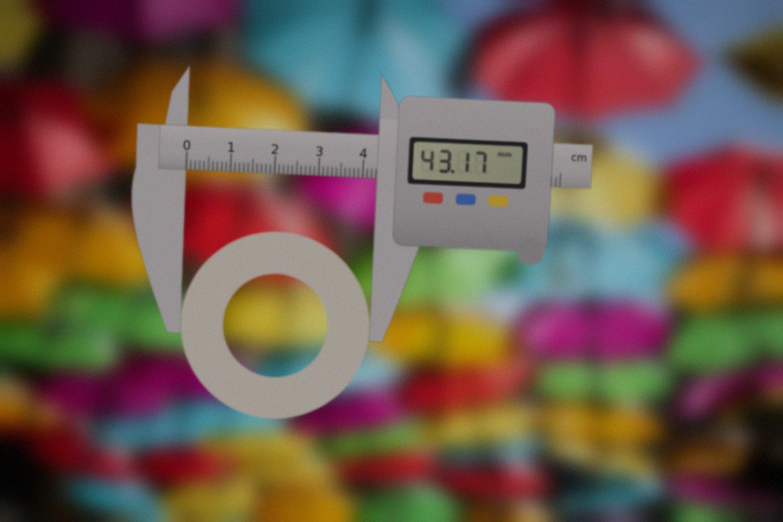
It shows 43.17
